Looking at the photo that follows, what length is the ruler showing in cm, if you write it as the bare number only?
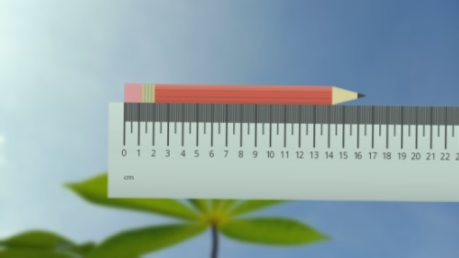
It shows 16.5
